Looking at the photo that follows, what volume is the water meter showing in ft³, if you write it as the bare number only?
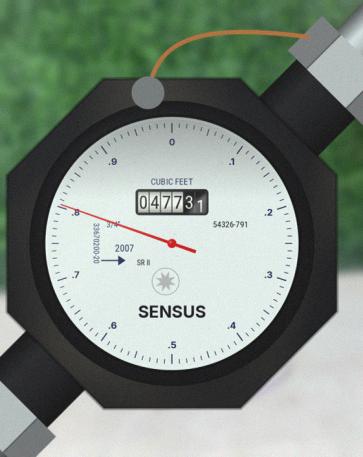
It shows 47730.80
